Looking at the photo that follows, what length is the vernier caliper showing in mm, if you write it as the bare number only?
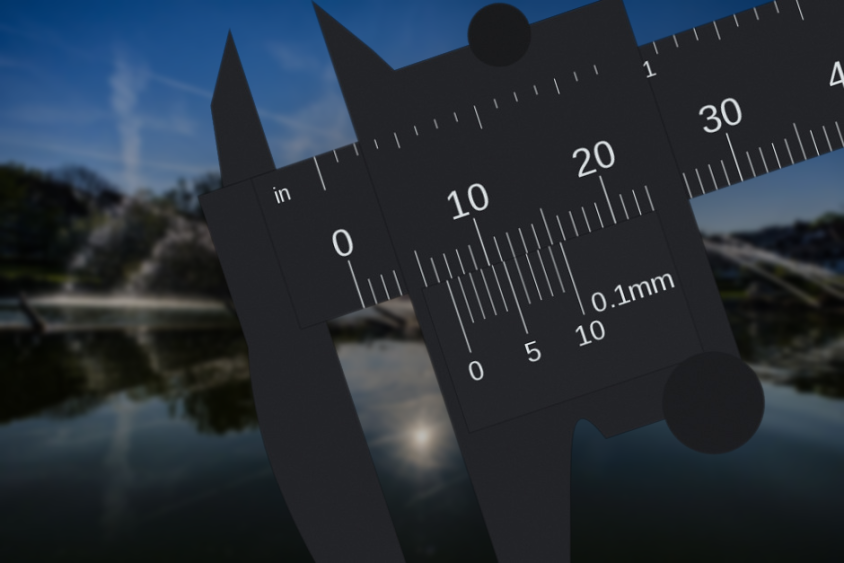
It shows 6.6
